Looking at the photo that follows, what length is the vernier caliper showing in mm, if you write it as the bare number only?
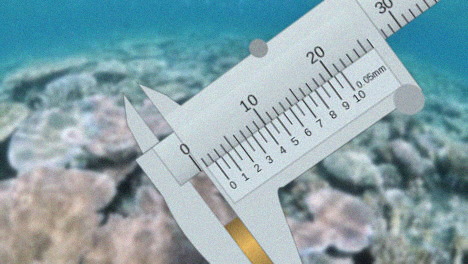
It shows 2.2
